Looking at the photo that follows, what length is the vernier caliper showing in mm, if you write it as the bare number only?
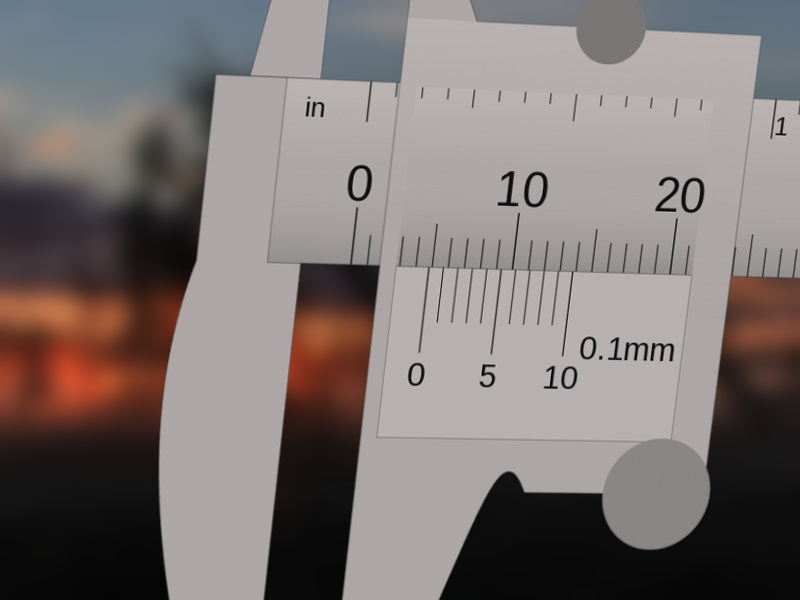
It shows 4.8
